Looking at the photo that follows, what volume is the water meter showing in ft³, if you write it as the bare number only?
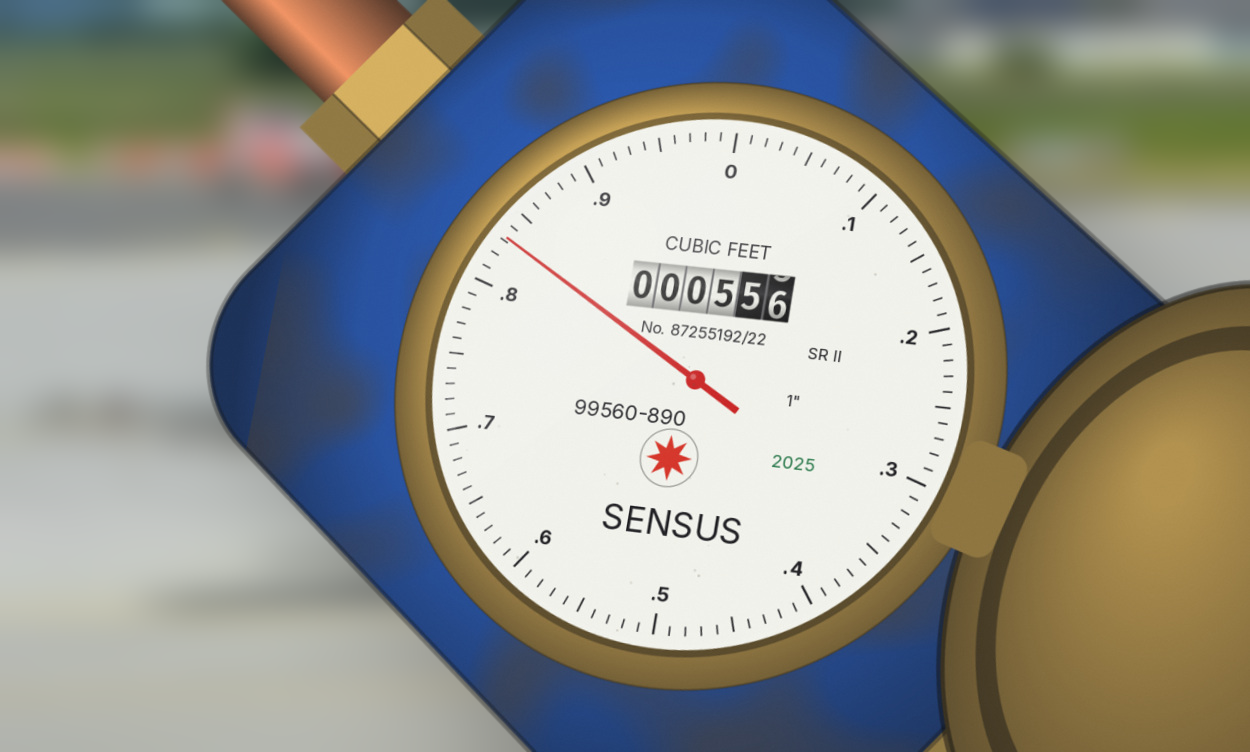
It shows 555.83
